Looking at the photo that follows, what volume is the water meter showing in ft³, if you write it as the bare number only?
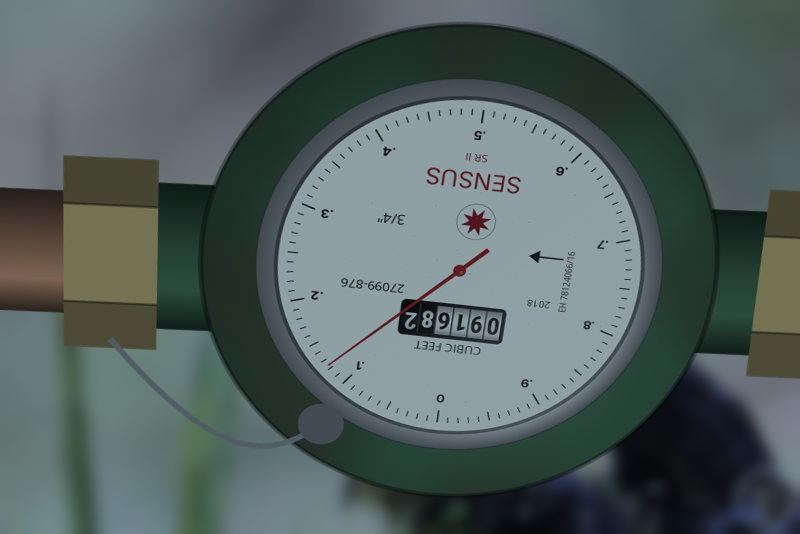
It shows 91682.12
